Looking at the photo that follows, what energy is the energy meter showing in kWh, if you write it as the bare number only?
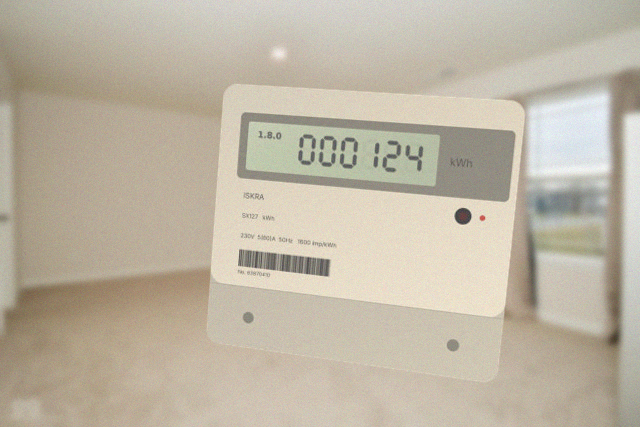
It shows 124
